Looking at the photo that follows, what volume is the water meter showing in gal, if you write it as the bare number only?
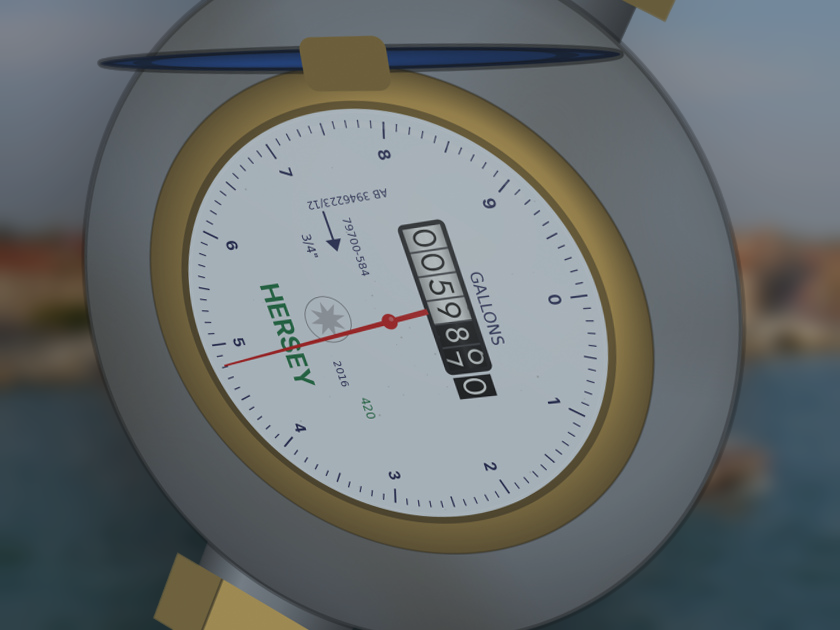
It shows 59864.8
